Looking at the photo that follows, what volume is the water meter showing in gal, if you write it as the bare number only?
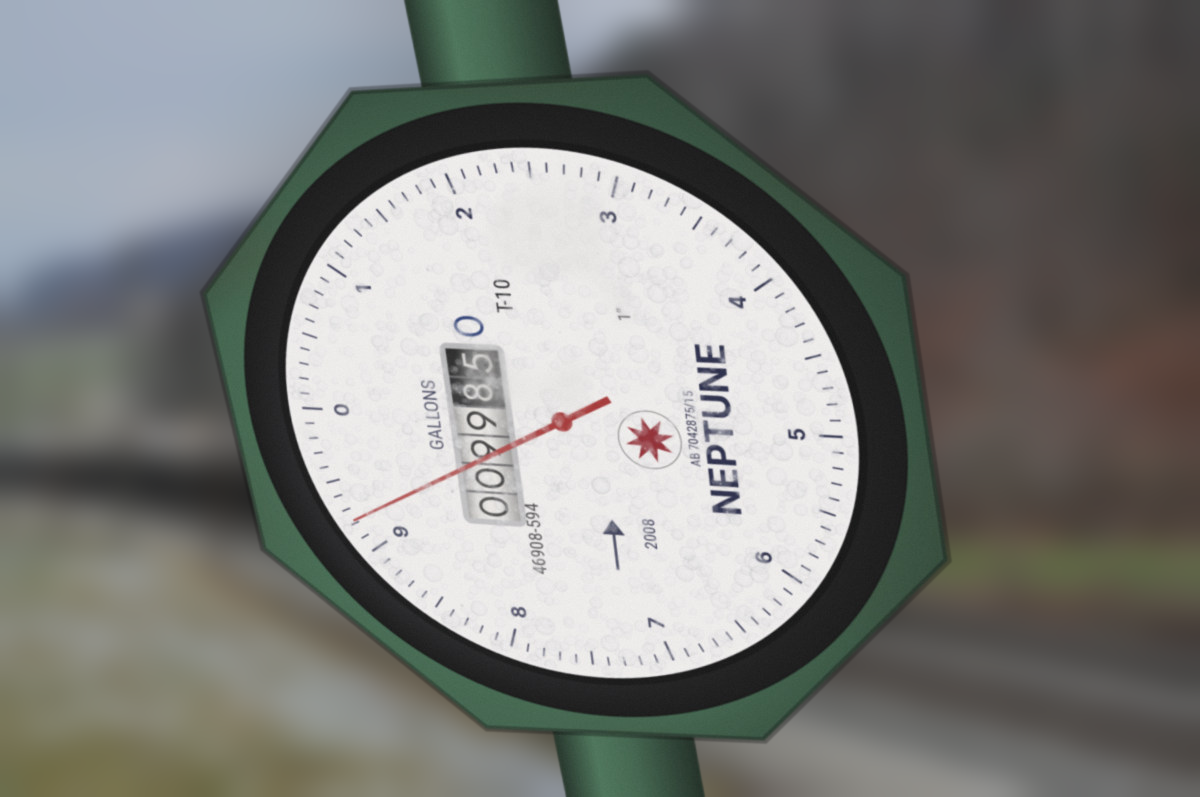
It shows 99849.2
